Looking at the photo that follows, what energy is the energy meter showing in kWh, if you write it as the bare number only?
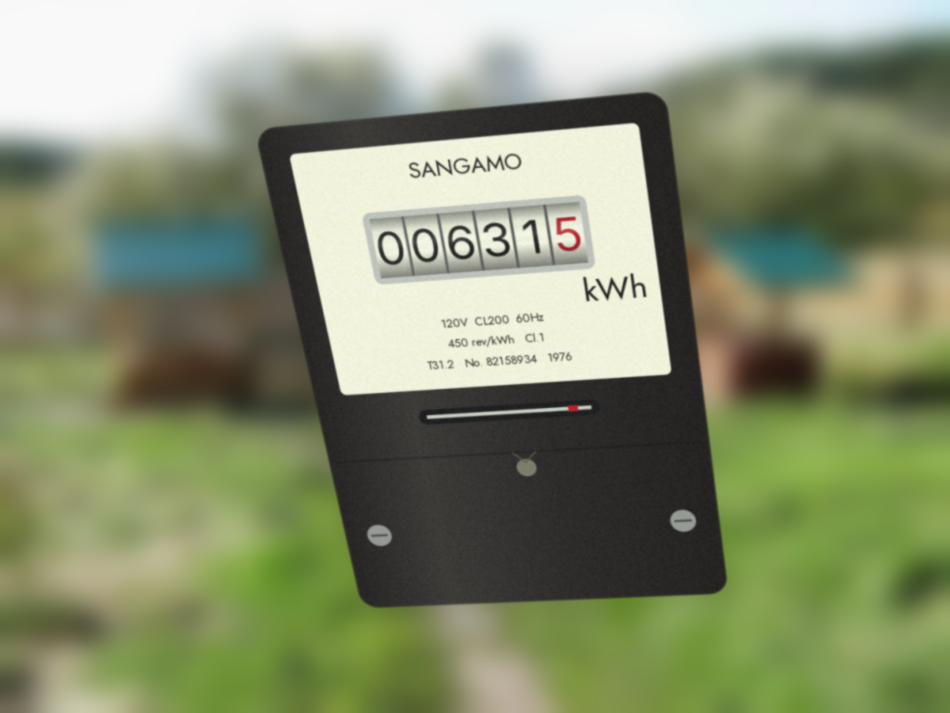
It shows 631.5
